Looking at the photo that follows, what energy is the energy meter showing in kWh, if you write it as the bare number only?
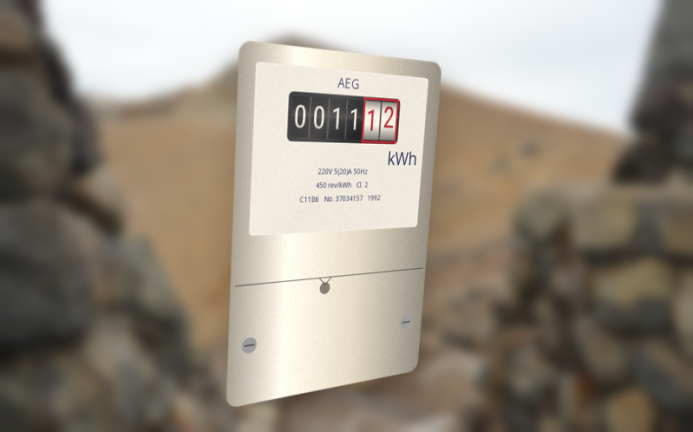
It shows 11.12
